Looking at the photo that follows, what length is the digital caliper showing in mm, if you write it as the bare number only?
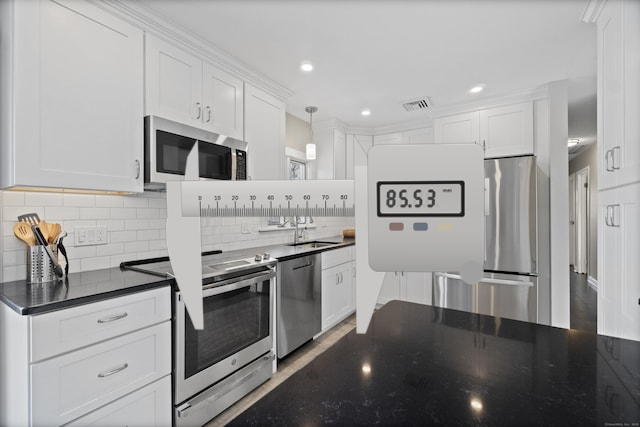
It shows 85.53
